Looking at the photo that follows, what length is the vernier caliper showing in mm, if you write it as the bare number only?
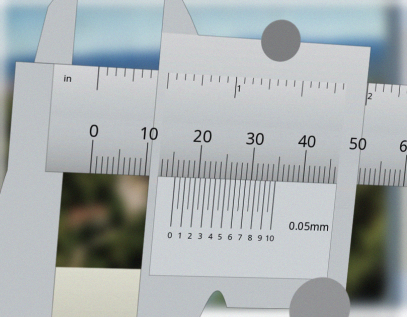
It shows 15.6
